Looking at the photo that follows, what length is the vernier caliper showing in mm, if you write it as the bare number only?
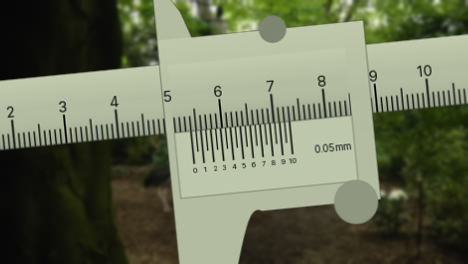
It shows 54.0
